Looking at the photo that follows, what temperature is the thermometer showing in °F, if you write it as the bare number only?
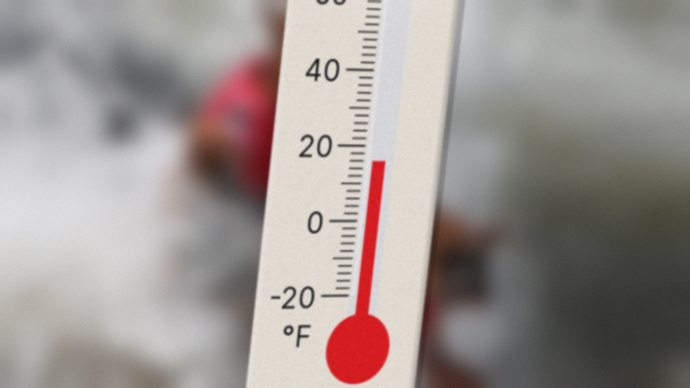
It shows 16
